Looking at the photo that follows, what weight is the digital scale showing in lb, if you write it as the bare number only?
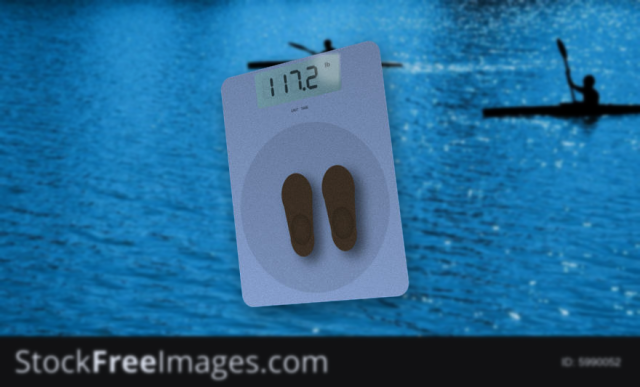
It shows 117.2
